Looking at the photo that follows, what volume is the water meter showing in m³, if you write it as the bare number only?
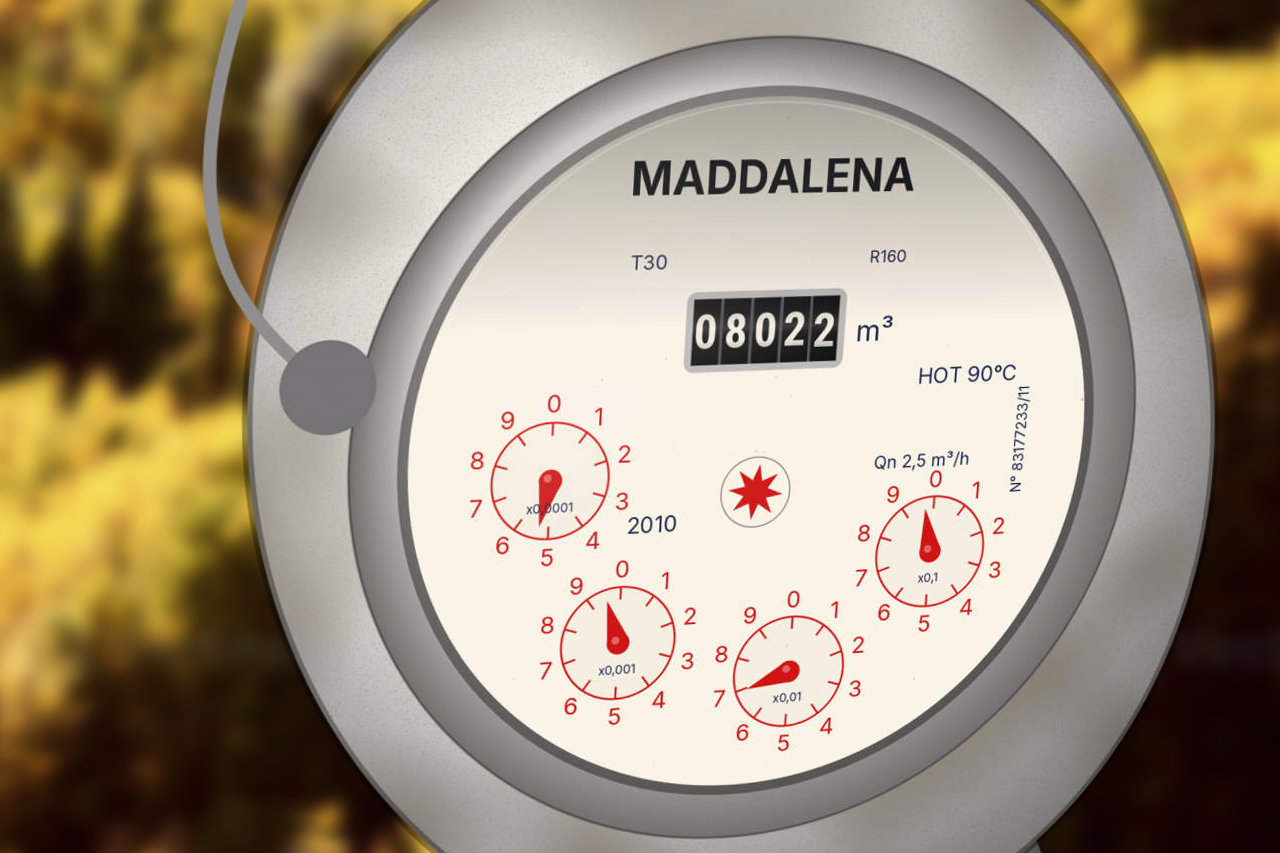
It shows 8021.9695
